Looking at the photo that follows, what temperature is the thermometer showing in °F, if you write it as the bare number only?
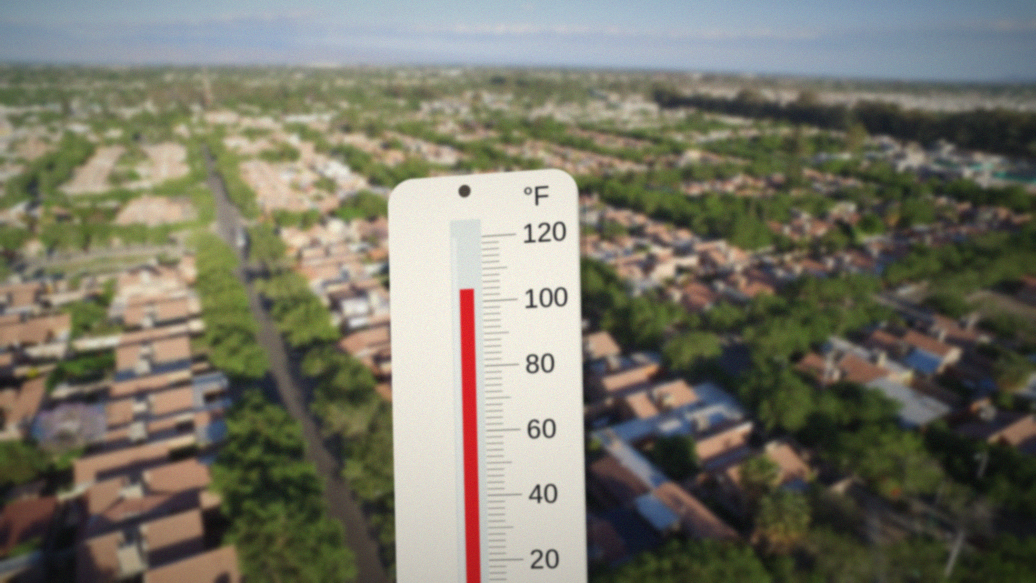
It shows 104
